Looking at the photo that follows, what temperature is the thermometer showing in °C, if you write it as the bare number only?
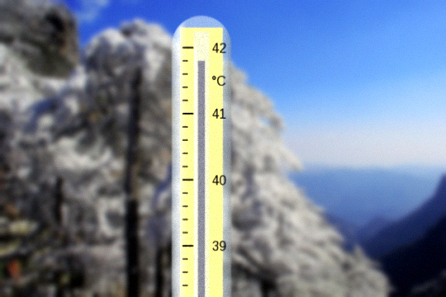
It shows 41.8
